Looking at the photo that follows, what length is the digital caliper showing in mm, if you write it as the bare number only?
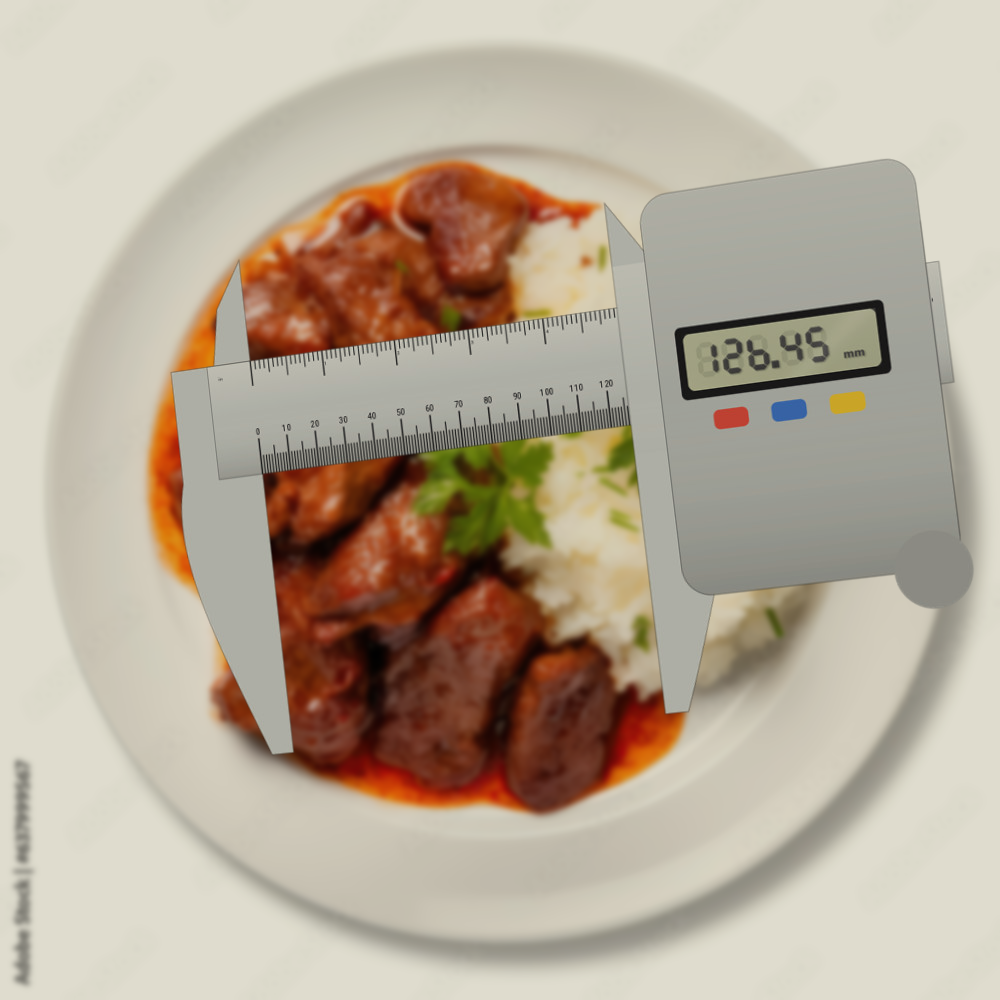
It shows 126.45
